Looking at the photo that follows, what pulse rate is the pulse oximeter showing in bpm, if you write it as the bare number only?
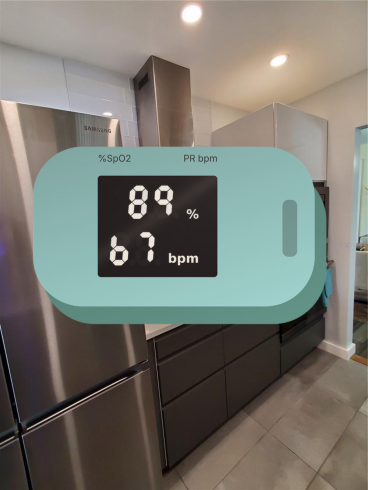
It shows 67
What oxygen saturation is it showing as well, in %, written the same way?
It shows 89
